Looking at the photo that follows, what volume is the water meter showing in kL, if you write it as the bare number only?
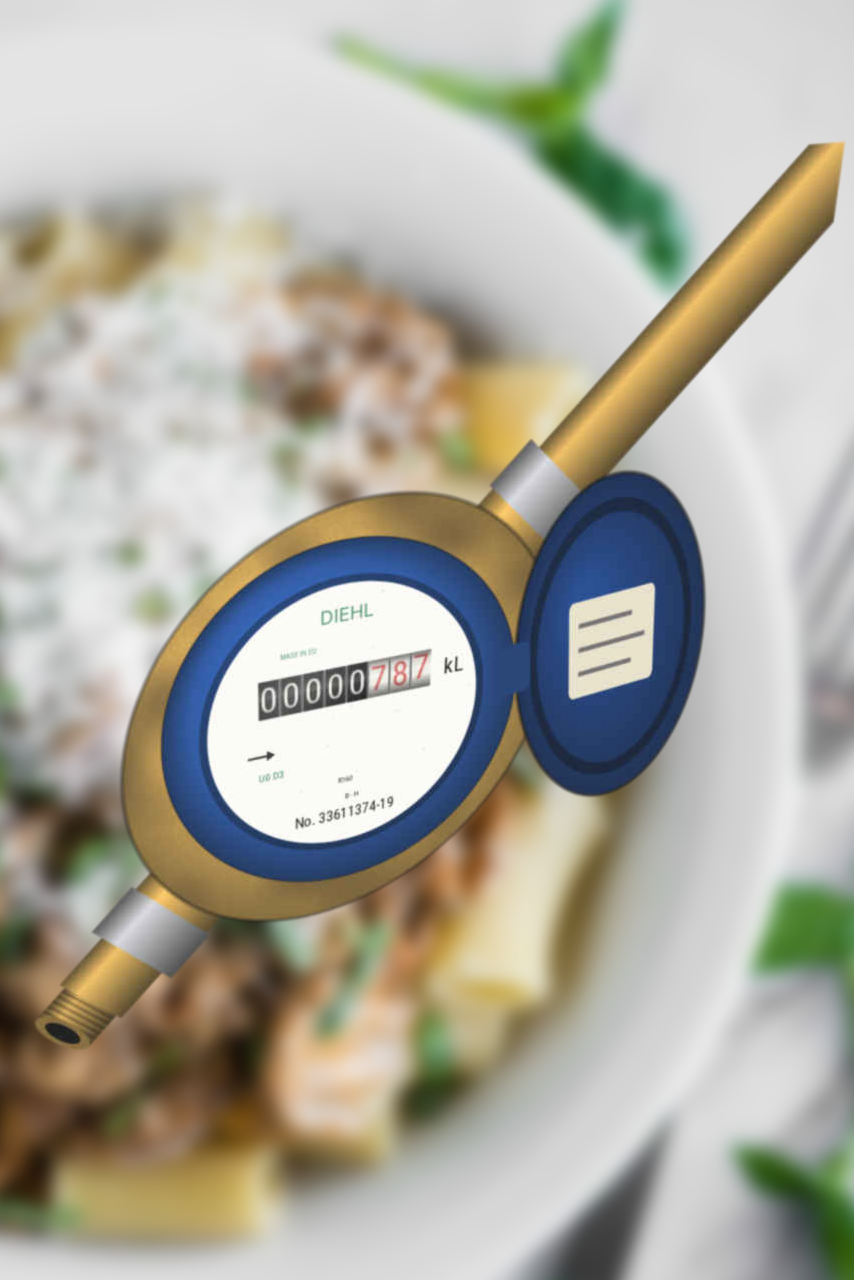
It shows 0.787
